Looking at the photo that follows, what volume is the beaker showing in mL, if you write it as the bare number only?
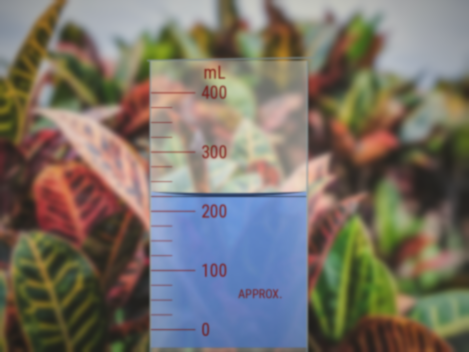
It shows 225
